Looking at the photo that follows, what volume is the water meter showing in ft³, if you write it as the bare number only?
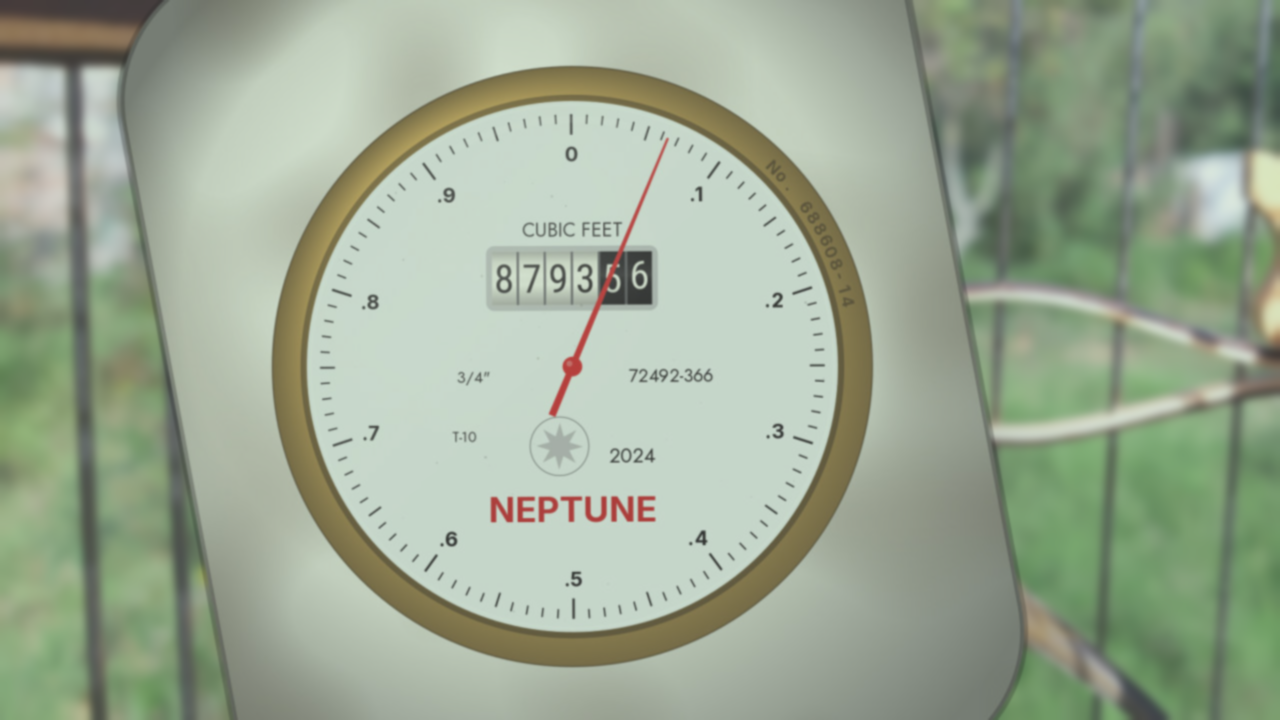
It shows 879356.06
